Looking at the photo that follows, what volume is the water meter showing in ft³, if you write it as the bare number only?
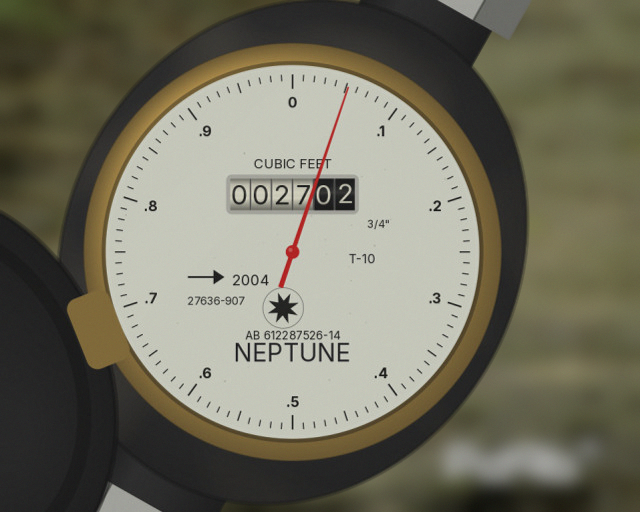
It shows 2702.05
